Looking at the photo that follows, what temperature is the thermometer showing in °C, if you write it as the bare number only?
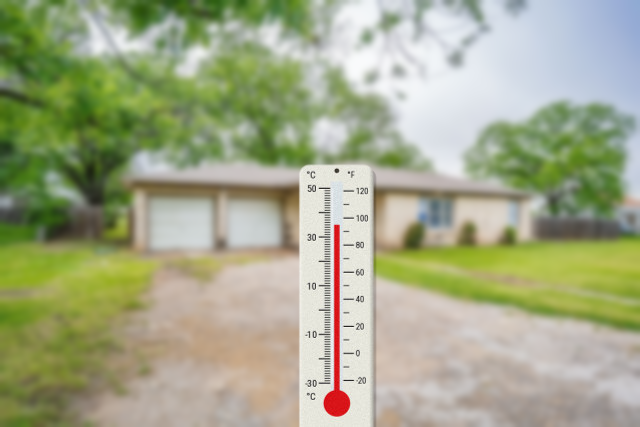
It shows 35
